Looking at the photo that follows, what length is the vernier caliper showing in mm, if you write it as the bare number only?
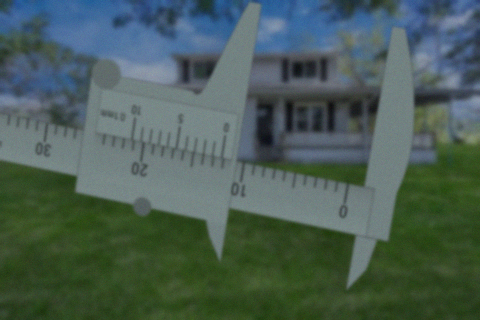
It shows 12.2
